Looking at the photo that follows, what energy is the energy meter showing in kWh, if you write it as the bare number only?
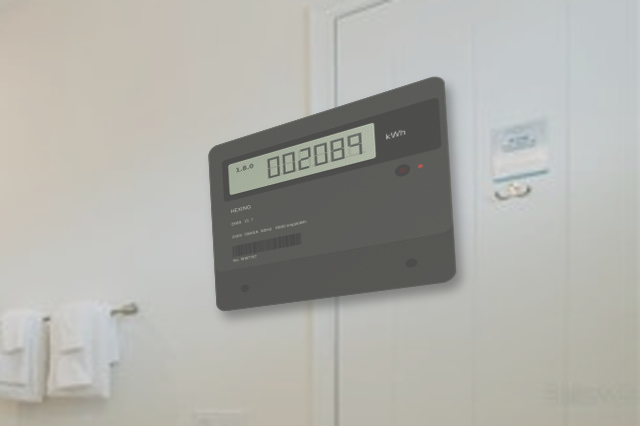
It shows 2089
